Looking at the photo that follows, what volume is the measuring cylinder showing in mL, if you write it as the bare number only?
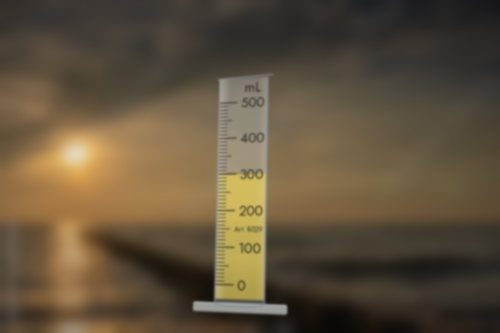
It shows 300
